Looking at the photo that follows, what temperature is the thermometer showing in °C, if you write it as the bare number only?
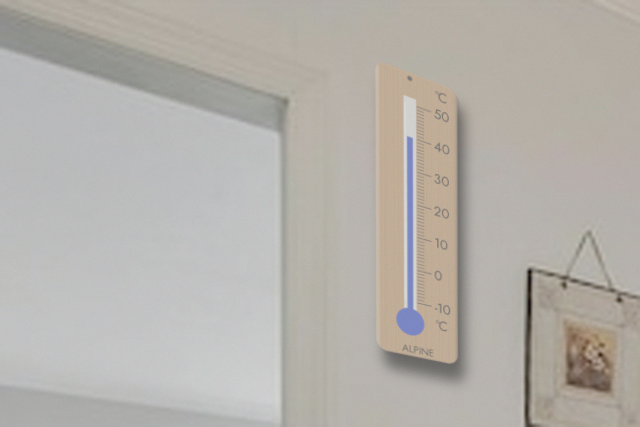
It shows 40
